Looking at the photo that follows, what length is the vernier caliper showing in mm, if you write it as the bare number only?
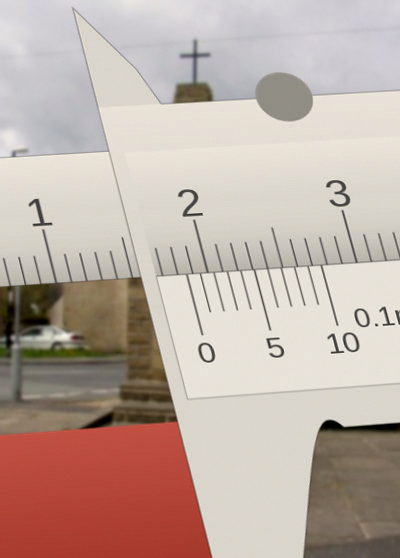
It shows 18.6
